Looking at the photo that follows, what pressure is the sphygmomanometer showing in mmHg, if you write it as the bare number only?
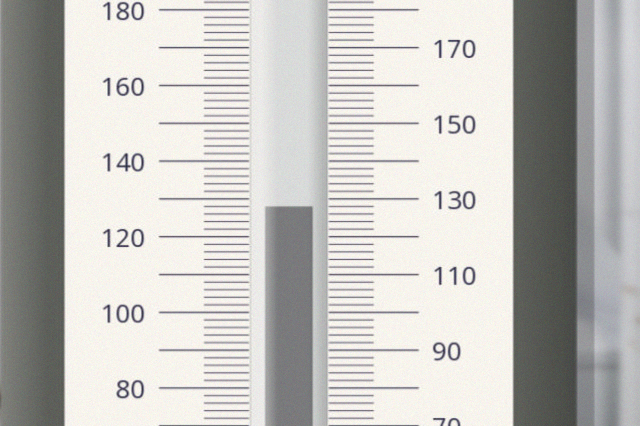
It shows 128
